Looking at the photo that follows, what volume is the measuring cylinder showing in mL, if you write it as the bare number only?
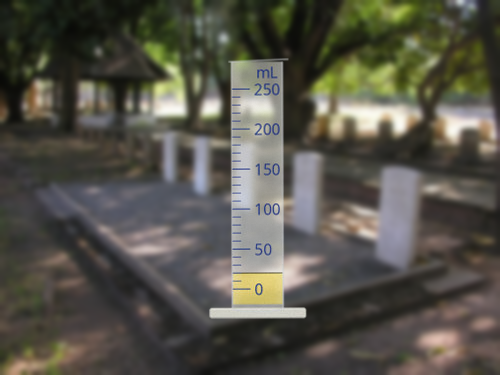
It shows 20
